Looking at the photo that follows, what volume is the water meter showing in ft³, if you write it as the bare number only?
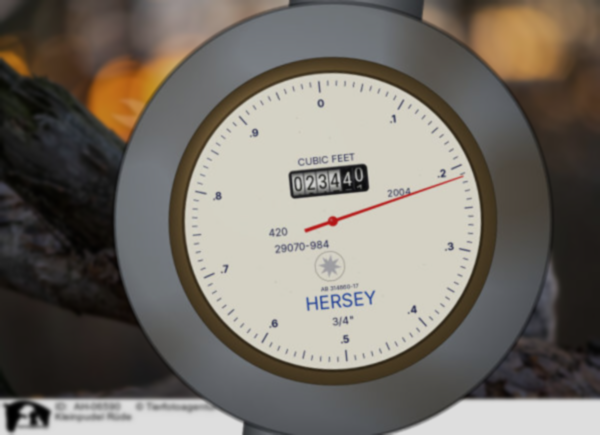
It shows 23440.21
